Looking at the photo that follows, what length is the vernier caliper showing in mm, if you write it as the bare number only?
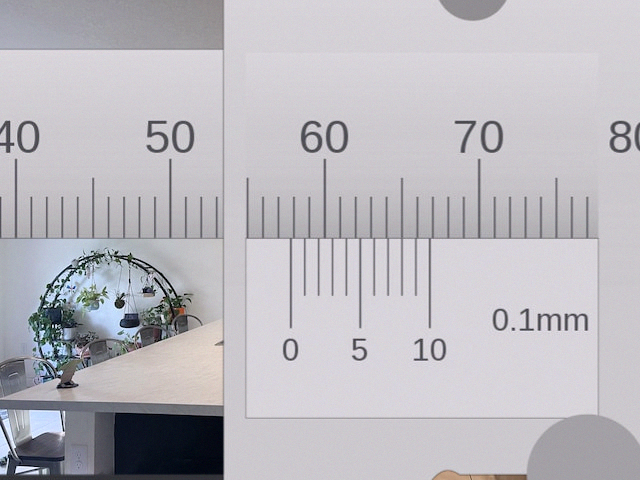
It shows 57.8
